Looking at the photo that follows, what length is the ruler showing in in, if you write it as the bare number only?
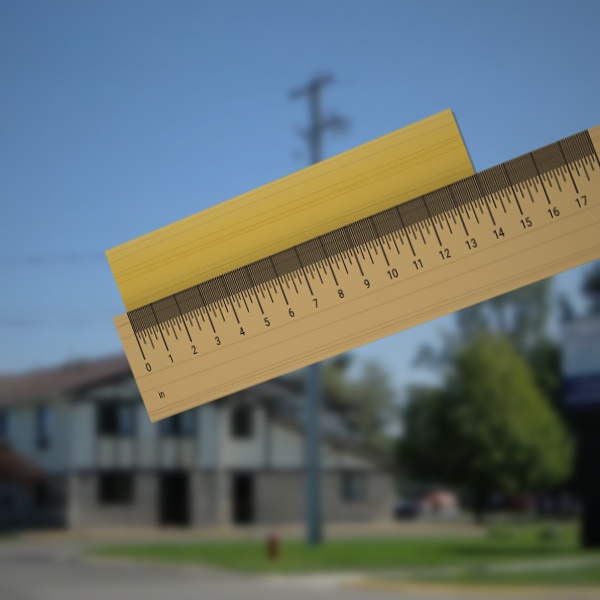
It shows 14
